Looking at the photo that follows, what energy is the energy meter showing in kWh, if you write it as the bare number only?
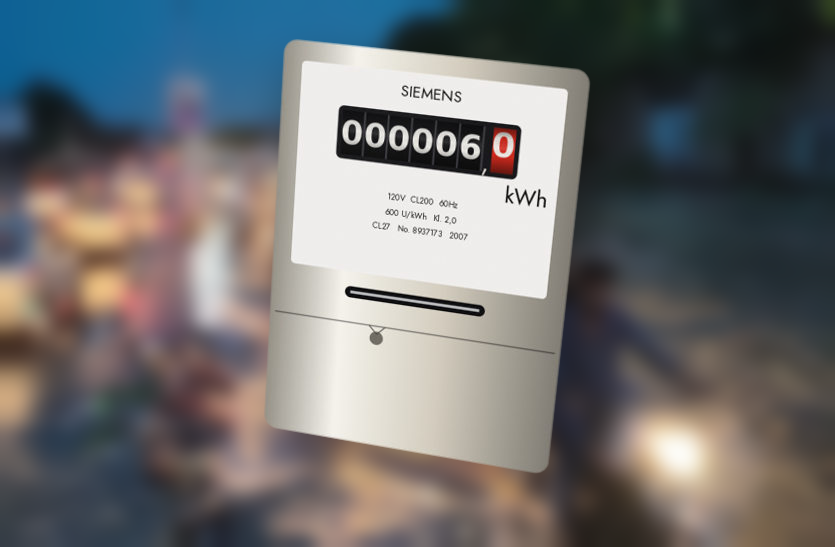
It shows 6.0
